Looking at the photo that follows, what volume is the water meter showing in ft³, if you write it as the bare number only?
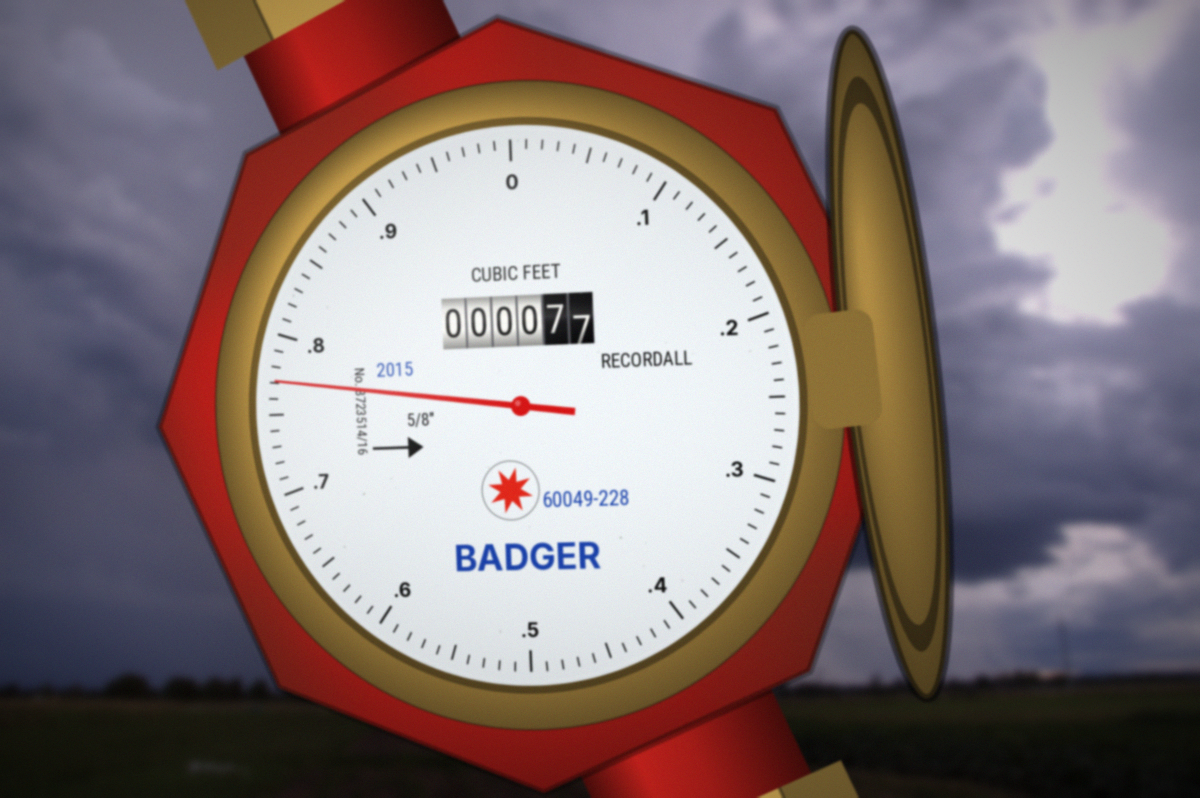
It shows 76.77
